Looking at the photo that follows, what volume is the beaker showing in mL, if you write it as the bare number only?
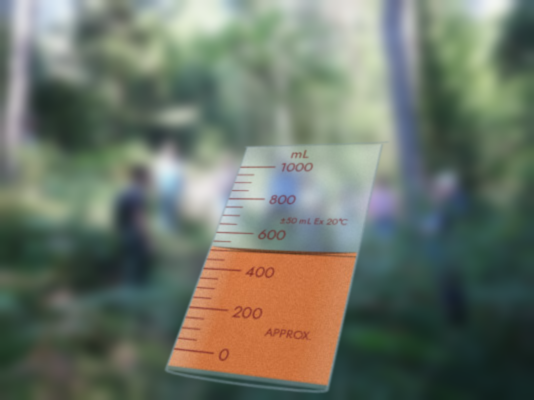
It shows 500
